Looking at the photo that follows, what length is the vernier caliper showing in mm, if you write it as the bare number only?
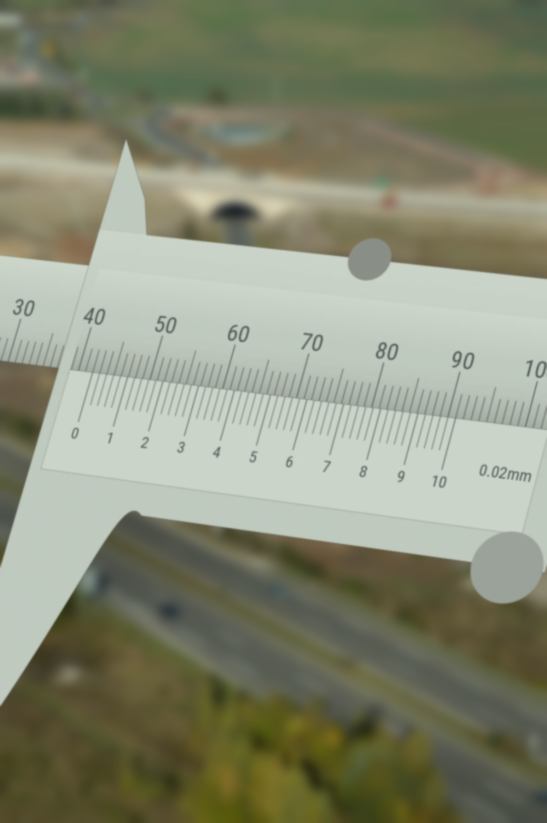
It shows 42.0
